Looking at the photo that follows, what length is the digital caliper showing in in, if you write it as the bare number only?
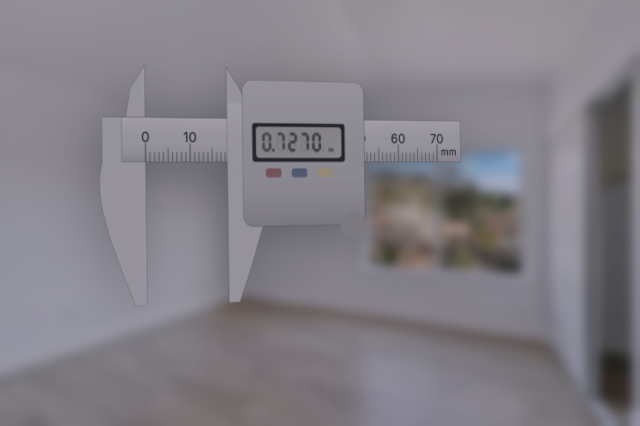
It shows 0.7270
